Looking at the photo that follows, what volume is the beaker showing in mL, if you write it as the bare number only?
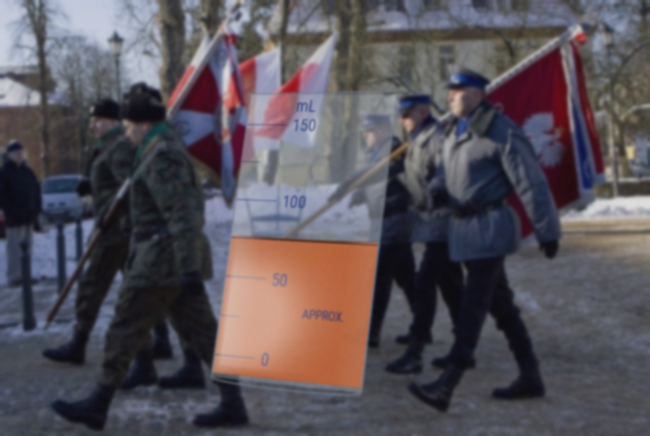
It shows 75
